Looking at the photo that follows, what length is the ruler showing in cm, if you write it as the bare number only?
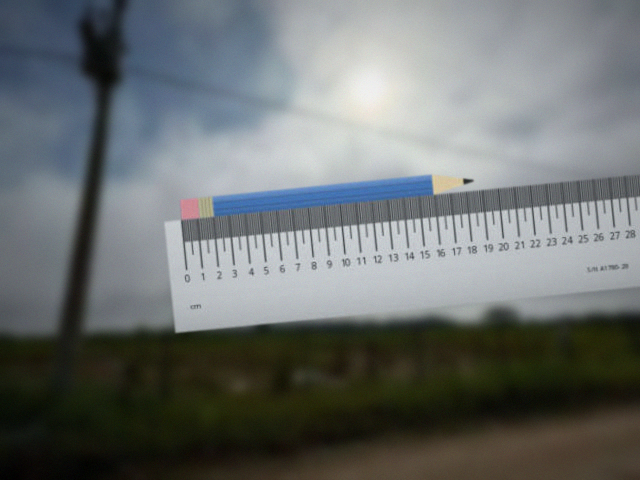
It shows 18.5
